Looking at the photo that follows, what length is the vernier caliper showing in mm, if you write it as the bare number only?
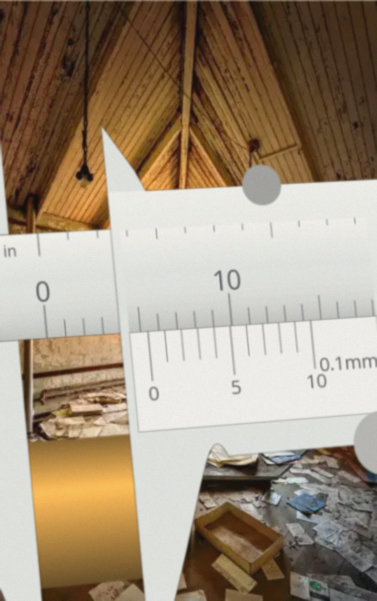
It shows 5.4
